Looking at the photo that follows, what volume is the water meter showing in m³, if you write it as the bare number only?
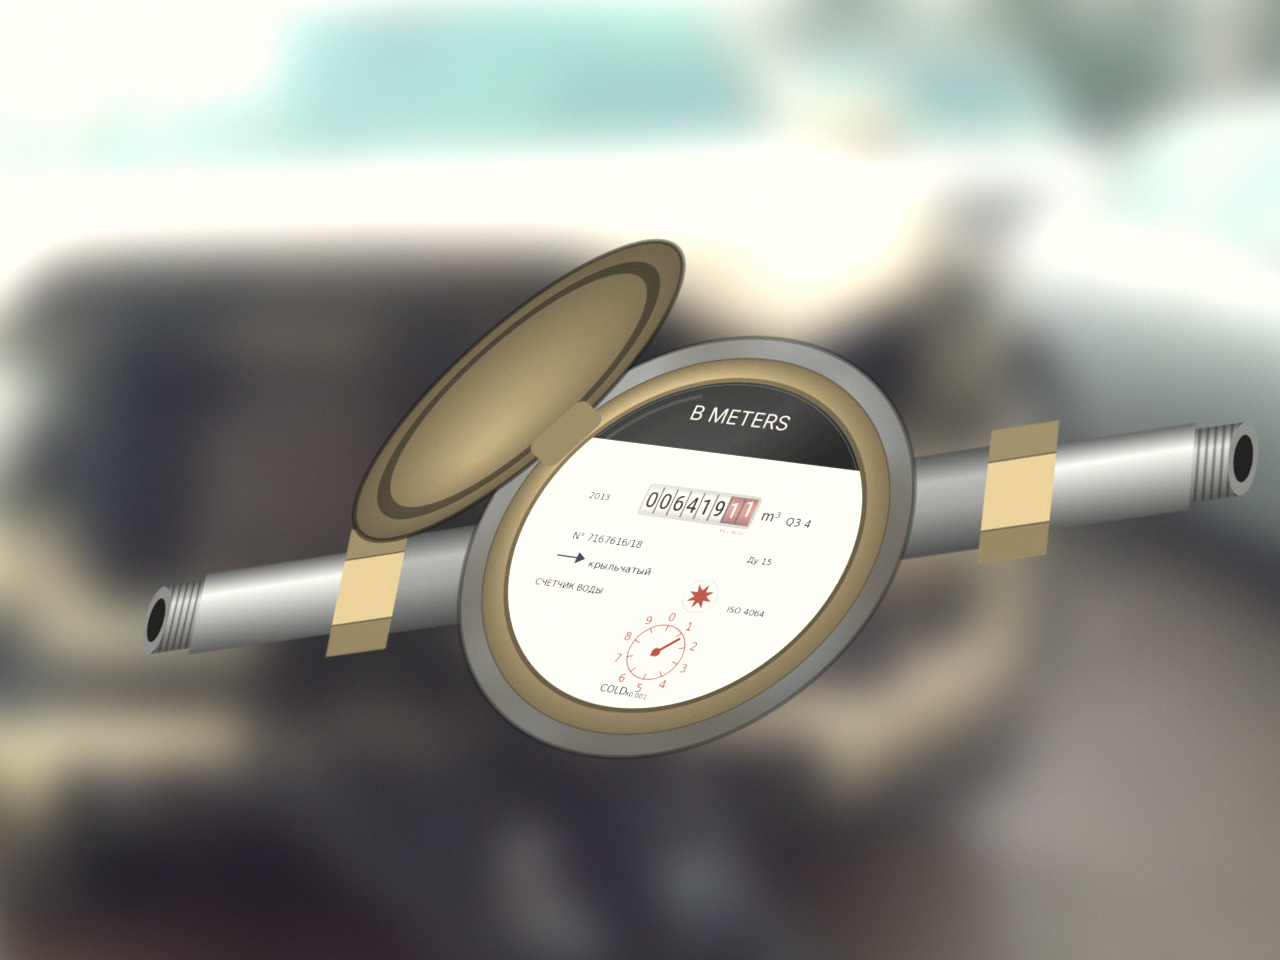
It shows 6419.111
